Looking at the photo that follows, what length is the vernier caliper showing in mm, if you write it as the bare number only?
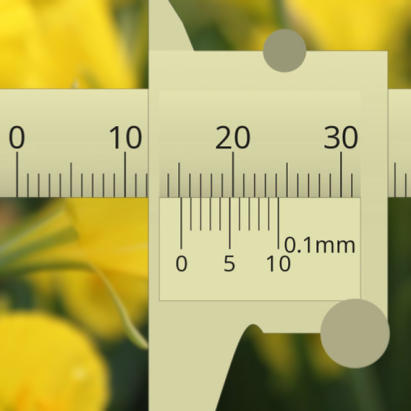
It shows 15.2
